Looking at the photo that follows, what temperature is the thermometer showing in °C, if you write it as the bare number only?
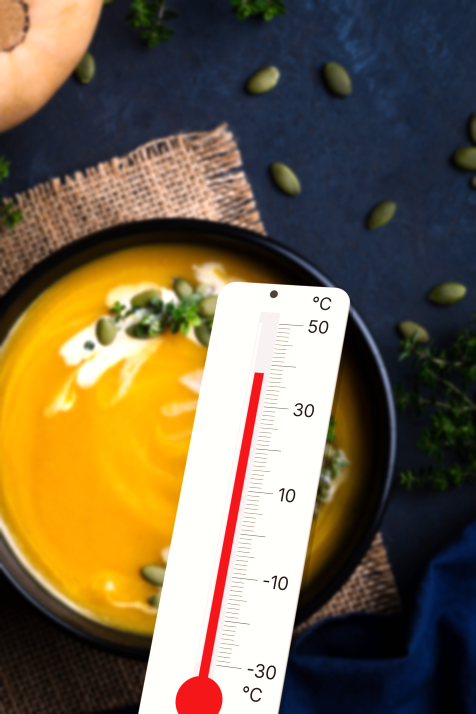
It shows 38
